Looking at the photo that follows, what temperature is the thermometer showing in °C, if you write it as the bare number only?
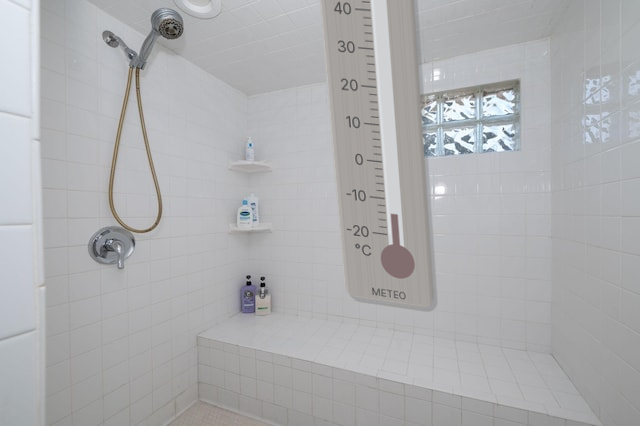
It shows -14
